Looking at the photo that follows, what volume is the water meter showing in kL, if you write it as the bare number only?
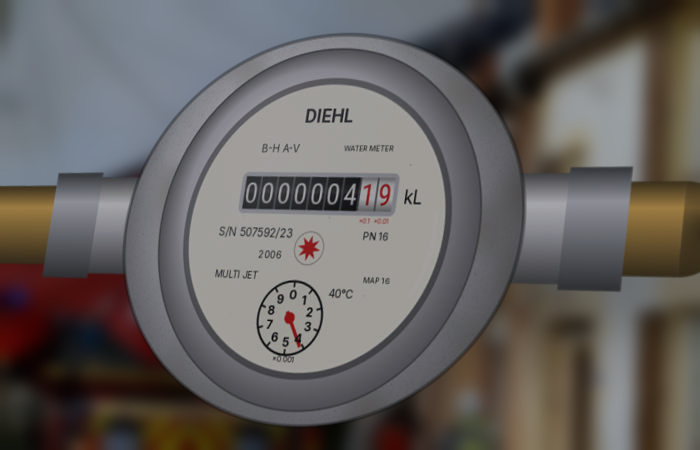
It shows 4.194
